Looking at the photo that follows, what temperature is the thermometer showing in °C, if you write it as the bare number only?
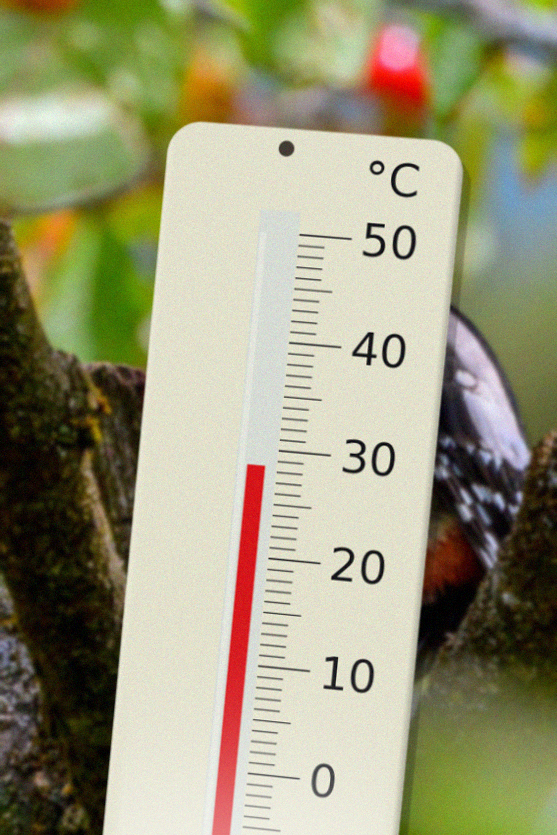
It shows 28.5
